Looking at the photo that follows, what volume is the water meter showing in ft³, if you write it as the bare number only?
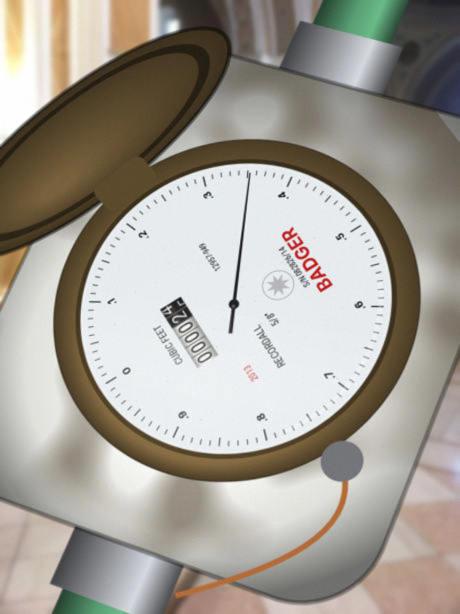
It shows 24.35
